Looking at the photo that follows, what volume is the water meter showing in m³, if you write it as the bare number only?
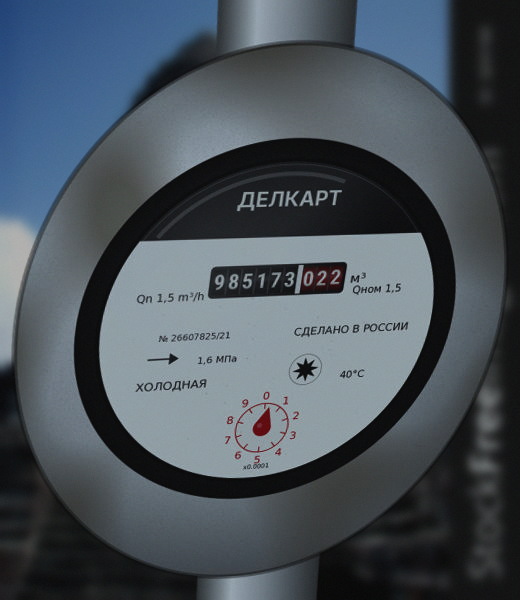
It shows 985173.0220
